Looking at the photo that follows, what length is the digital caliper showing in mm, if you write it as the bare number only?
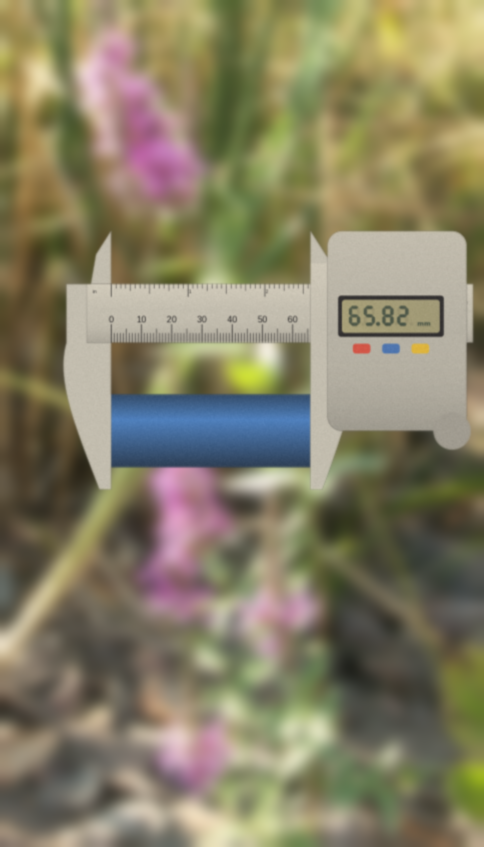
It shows 65.82
